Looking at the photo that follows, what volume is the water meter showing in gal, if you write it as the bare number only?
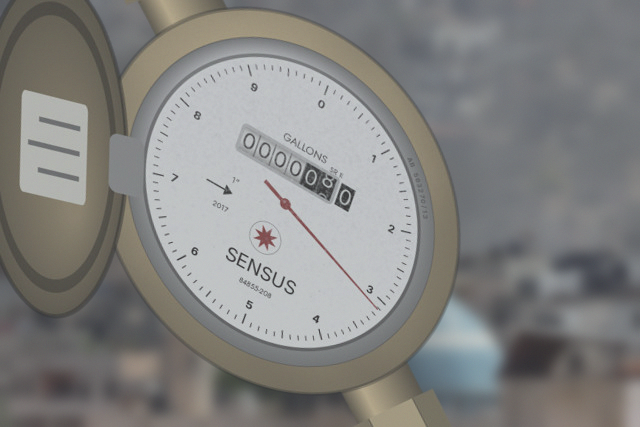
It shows 83.1
